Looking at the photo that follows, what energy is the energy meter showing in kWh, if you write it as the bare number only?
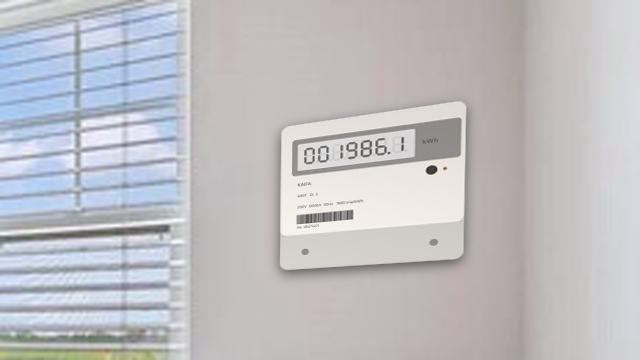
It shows 1986.1
